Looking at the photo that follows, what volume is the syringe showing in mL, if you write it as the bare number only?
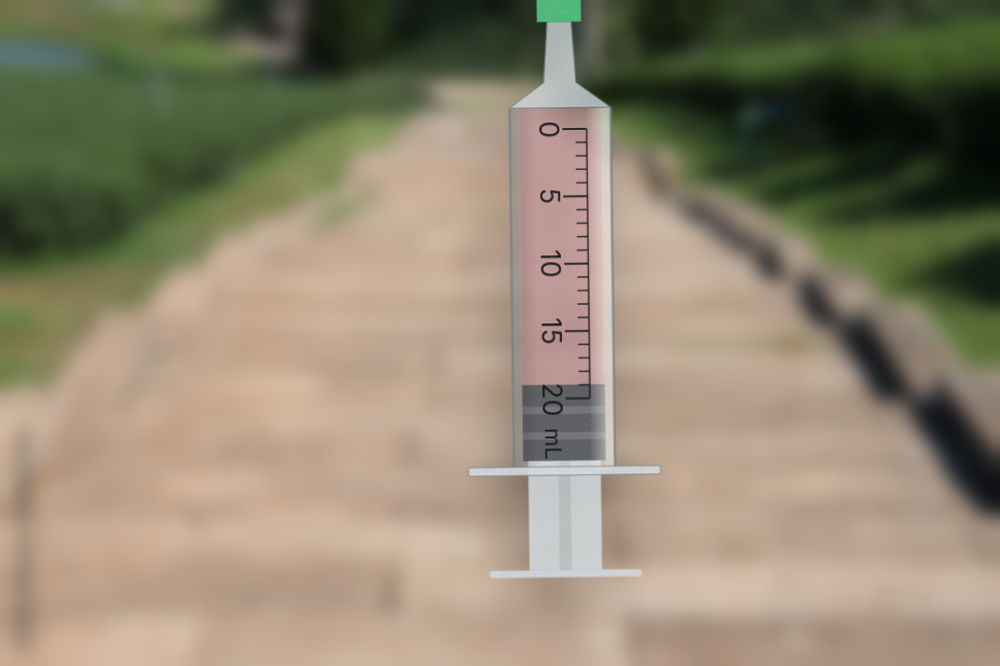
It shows 19
